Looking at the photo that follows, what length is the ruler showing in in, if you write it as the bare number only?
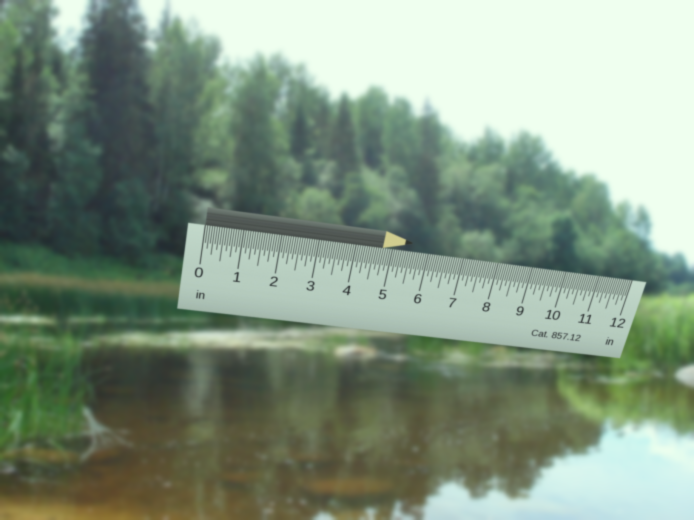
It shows 5.5
